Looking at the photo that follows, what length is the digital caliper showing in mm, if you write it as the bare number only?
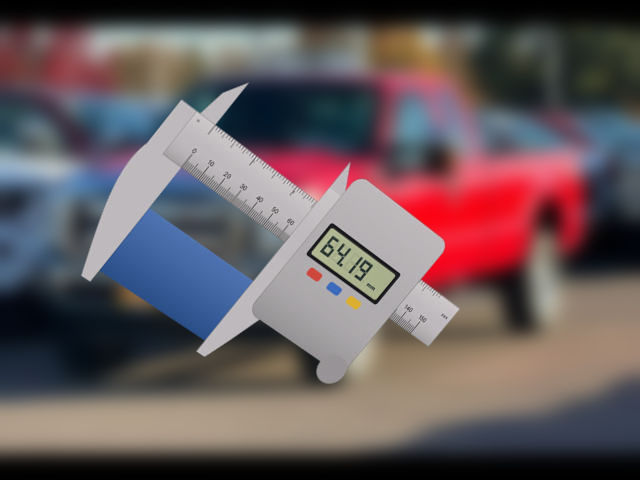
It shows 64.19
